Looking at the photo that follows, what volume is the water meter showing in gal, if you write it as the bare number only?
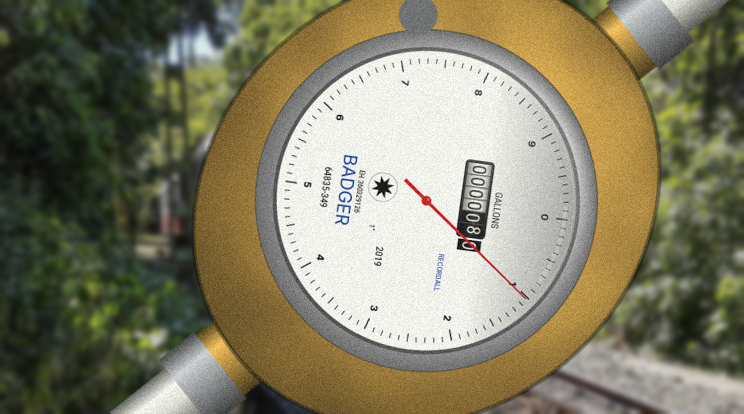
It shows 81.0
